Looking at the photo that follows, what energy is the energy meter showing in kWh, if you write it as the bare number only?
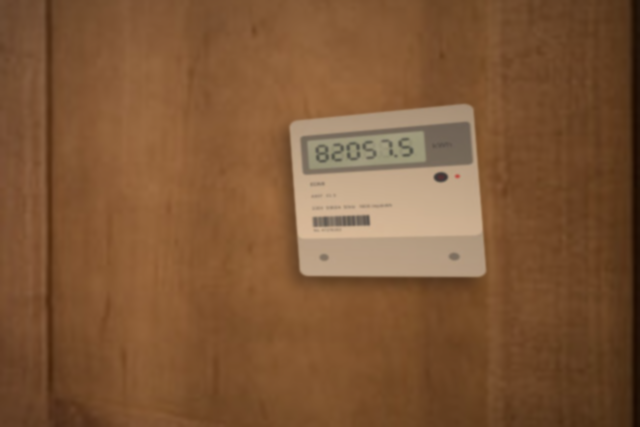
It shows 82057.5
